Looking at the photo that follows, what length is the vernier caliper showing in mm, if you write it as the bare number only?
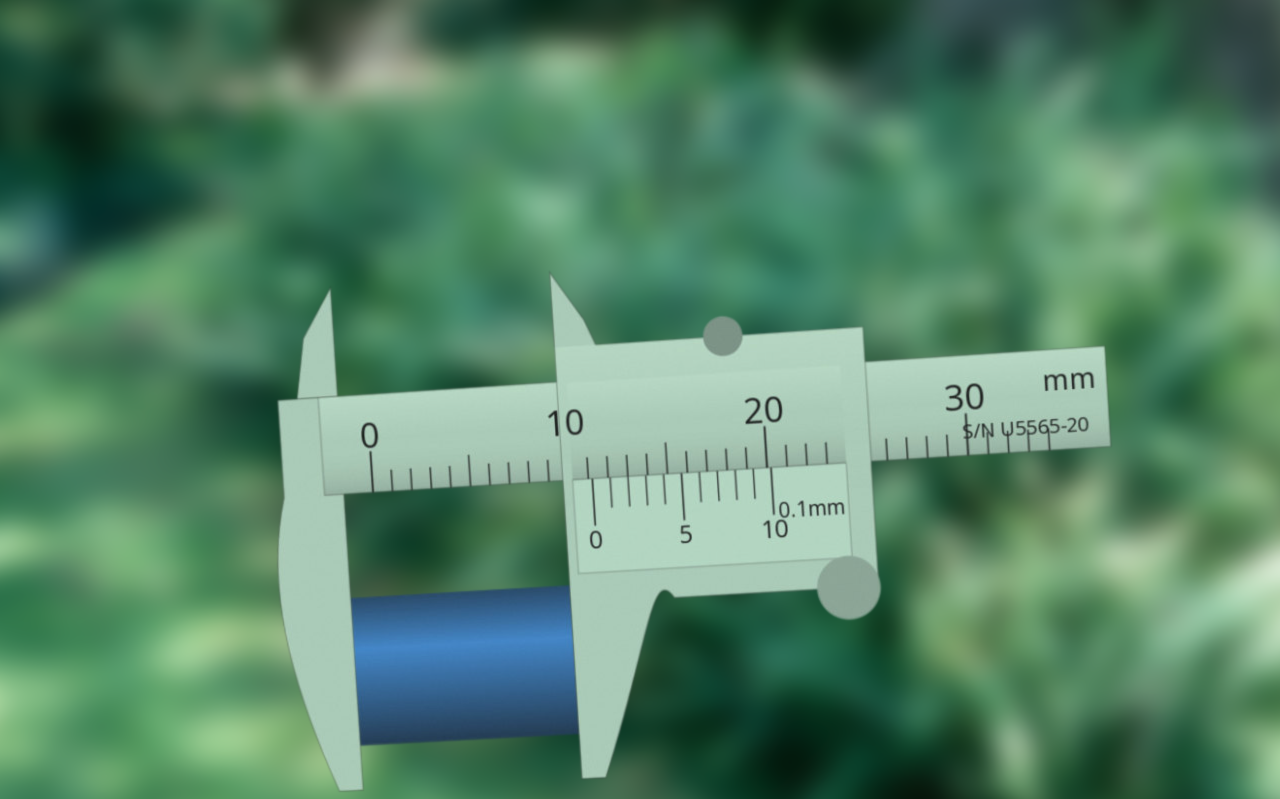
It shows 11.2
